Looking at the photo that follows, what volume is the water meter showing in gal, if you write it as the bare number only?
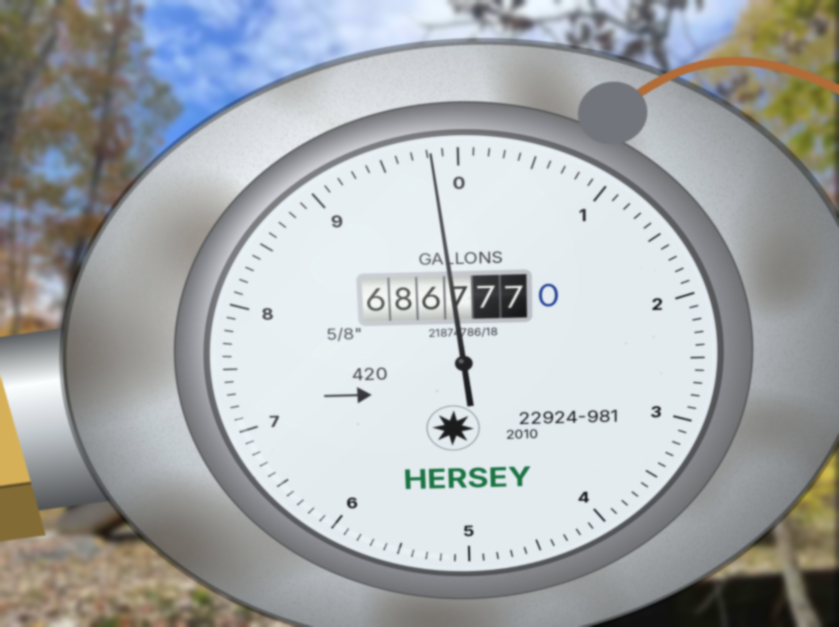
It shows 6867769.8
